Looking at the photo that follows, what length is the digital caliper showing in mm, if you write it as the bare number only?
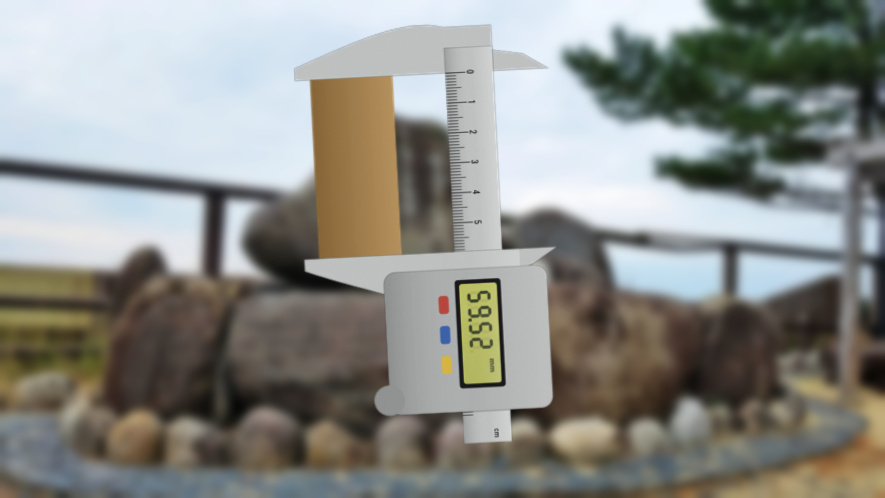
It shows 59.52
